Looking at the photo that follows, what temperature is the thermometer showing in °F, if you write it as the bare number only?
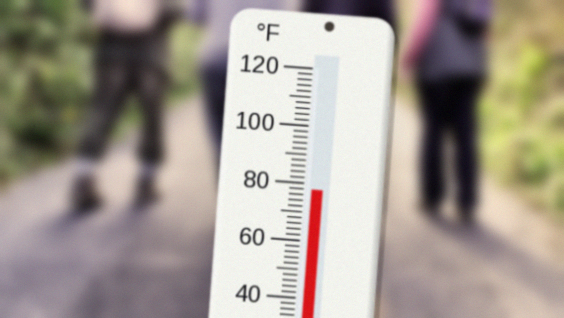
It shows 78
